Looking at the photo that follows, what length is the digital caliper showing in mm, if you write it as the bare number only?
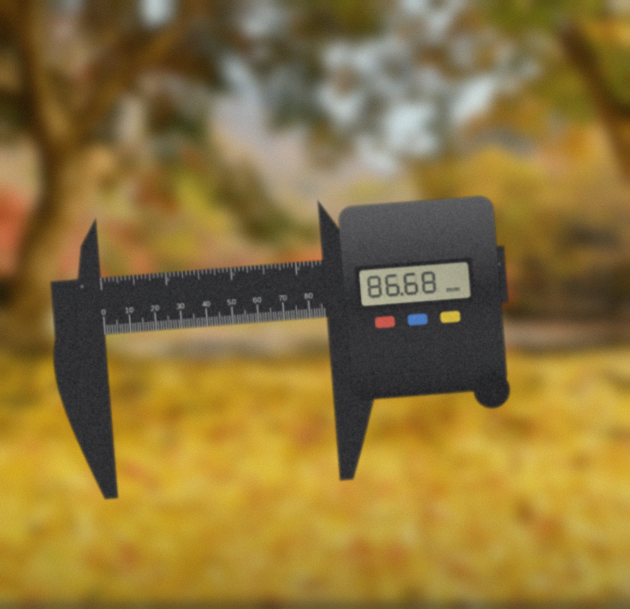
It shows 86.68
